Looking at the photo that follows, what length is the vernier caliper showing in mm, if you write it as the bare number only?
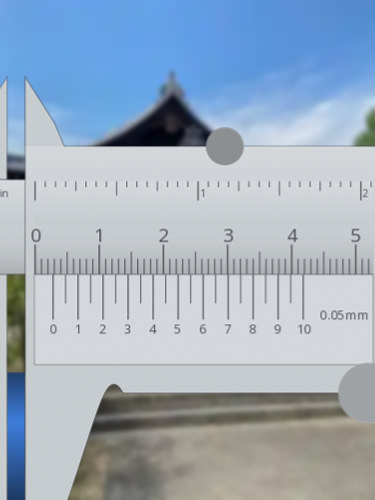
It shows 2.8
